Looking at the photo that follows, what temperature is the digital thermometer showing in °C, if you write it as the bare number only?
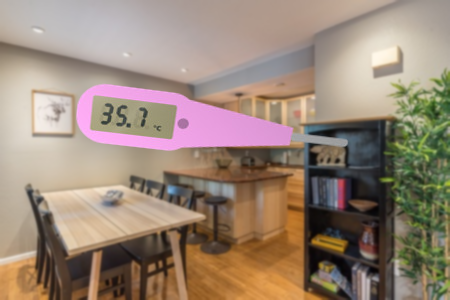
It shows 35.7
